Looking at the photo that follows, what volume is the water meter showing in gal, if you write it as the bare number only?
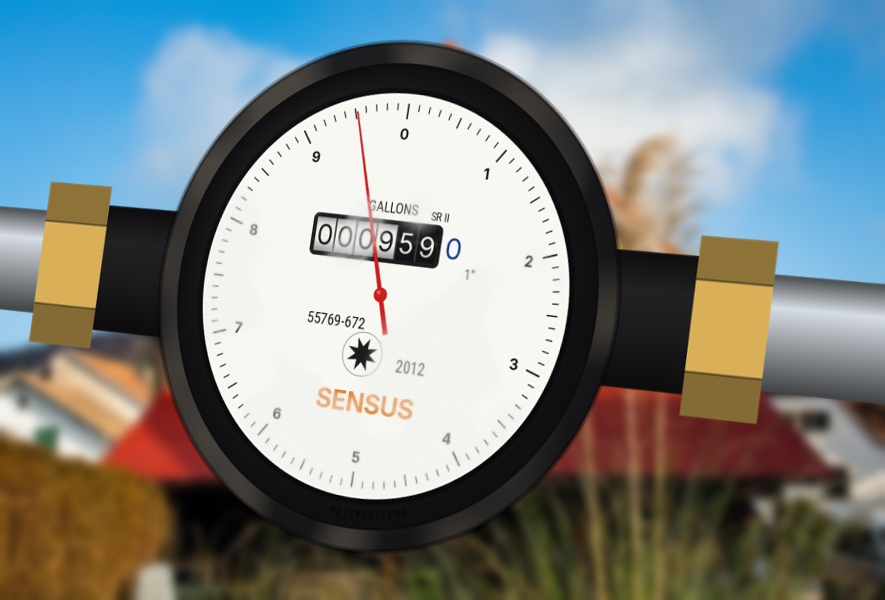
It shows 9589.5
